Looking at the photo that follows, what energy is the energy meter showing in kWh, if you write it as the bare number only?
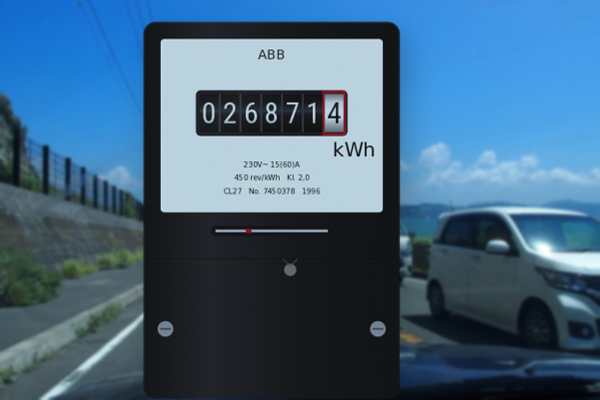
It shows 26871.4
